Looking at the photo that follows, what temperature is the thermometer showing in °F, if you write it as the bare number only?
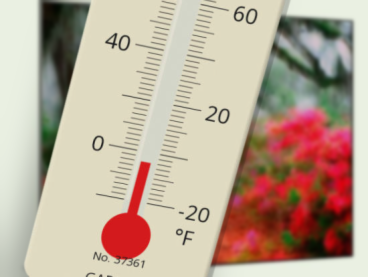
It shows -4
